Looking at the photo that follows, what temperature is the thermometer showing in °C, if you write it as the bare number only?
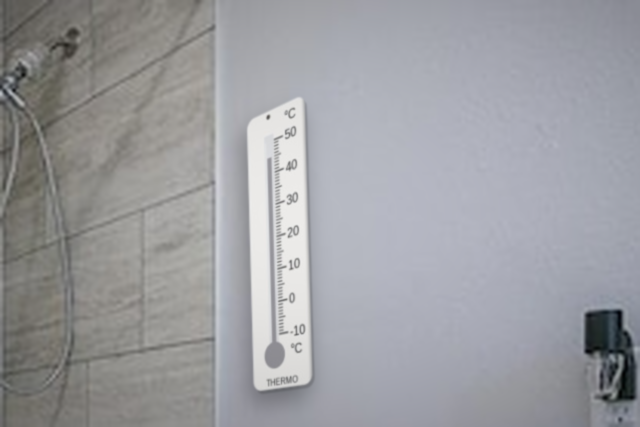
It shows 45
